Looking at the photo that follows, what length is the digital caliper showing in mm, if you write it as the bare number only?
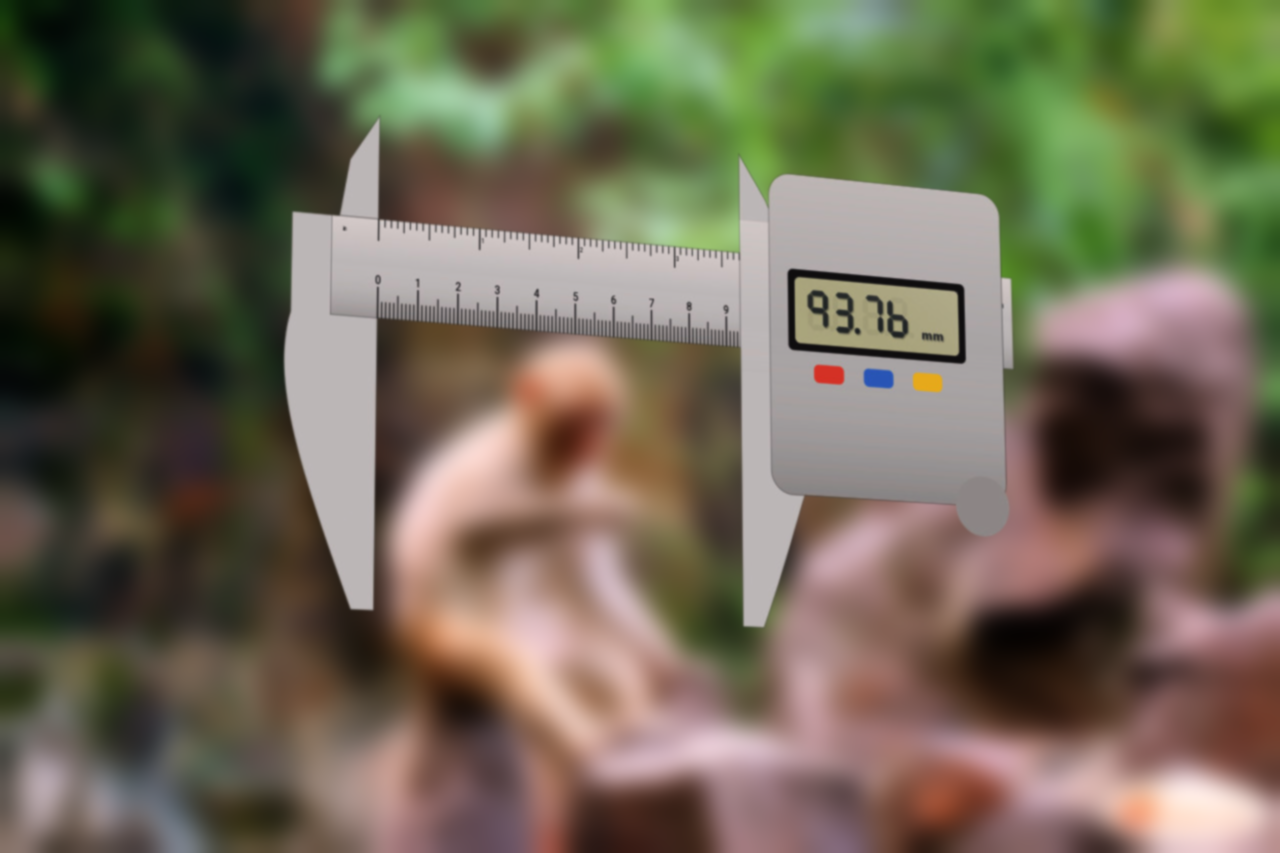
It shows 93.76
